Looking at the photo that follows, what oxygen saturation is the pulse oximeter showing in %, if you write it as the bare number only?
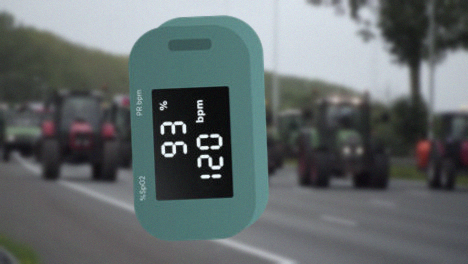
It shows 93
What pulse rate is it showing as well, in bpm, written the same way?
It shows 120
